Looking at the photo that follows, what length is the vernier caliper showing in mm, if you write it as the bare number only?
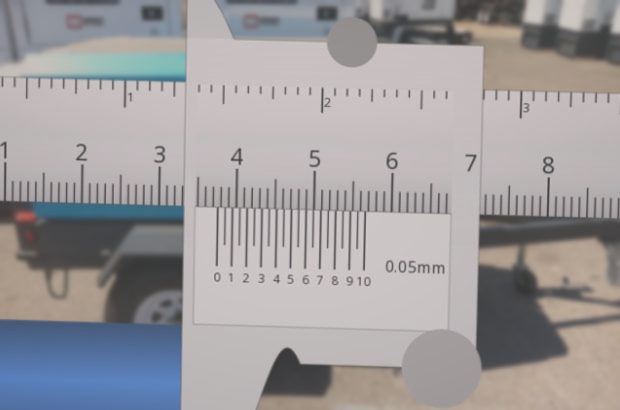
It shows 37.6
